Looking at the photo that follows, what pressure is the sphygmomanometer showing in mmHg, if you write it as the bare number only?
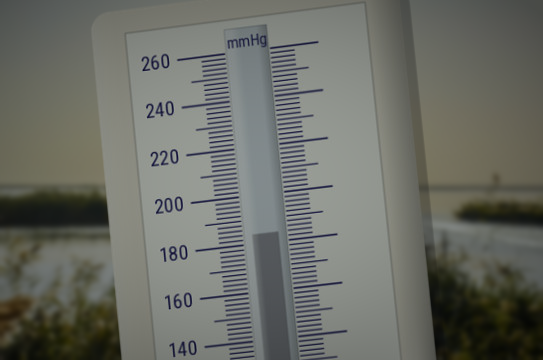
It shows 184
